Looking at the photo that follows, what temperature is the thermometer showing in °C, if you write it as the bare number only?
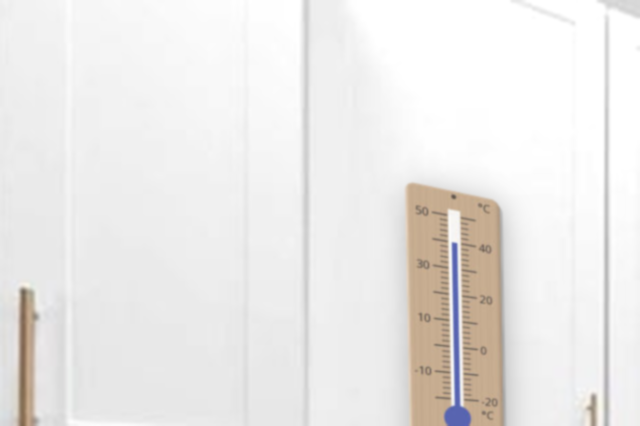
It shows 40
